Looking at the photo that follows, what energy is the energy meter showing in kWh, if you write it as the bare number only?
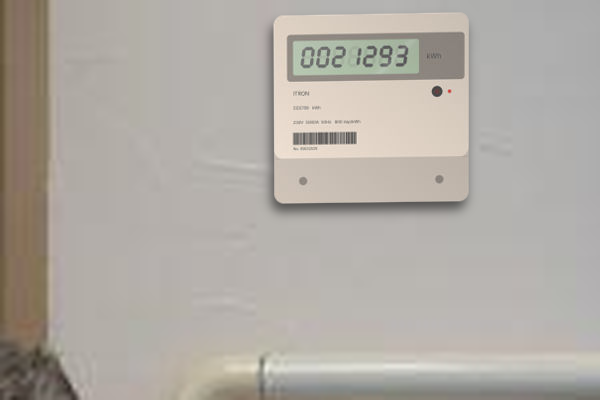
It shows 21293
